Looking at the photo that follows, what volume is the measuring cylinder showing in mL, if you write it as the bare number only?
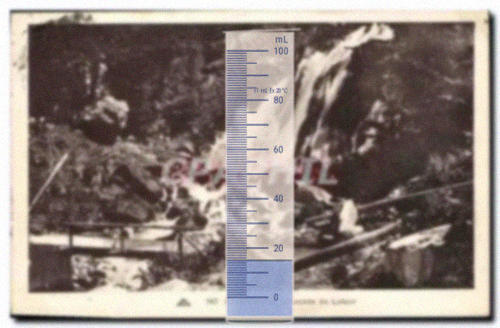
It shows 15
